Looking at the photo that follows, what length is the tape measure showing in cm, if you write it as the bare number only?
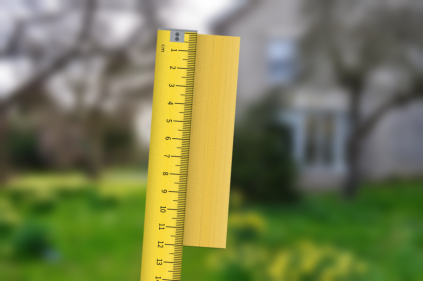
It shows 12
